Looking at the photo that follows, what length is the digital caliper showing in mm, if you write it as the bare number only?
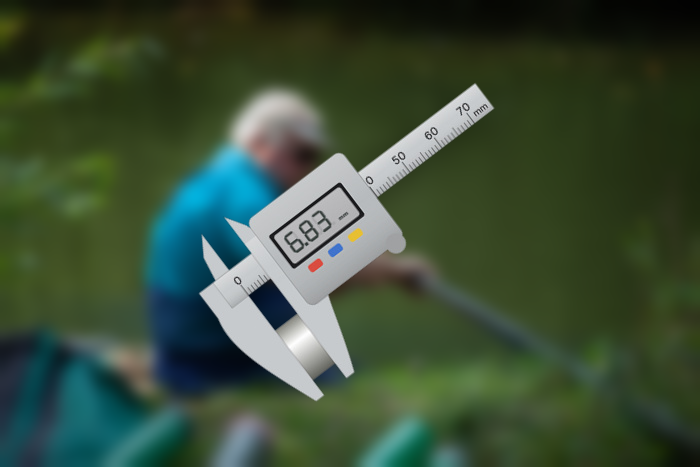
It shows 6.83
